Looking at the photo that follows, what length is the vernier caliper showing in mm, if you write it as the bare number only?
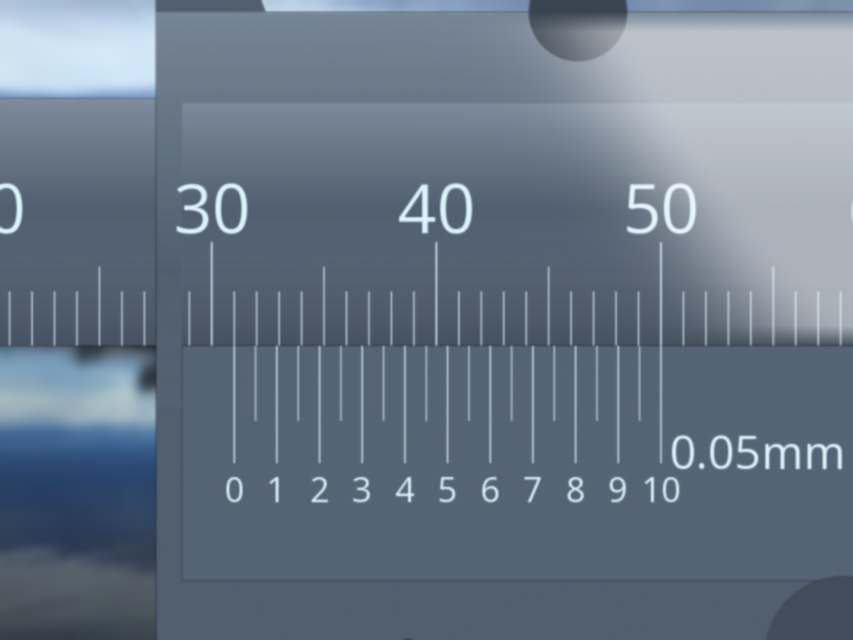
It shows 31.0
